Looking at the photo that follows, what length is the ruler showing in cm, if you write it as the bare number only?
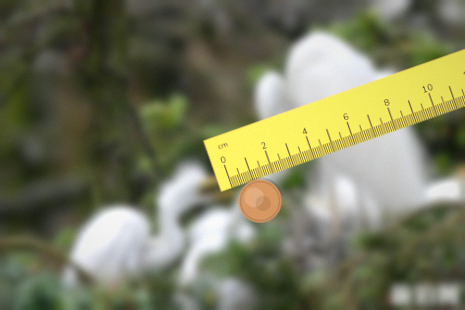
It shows 2
